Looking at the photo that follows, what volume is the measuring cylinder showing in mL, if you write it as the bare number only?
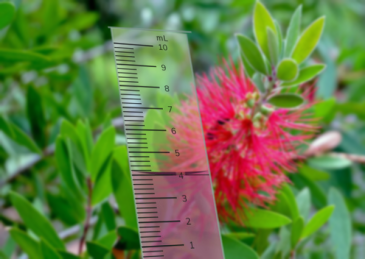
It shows 4
